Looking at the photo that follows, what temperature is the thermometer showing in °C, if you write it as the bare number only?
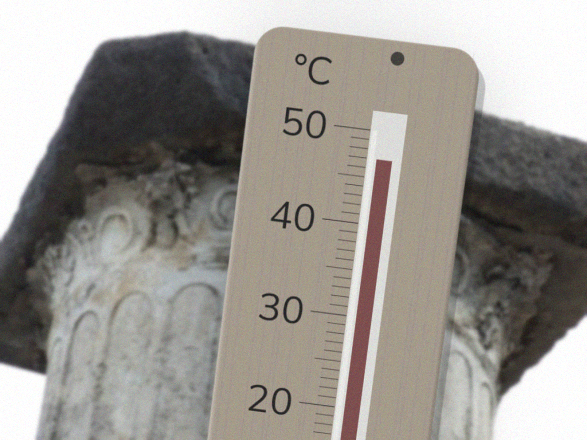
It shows 47
